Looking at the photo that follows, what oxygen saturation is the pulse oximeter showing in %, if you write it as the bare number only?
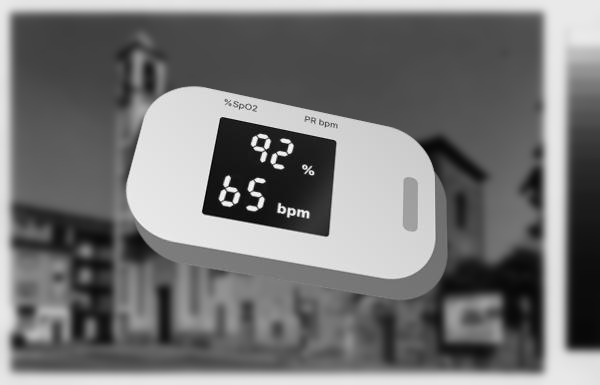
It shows 92
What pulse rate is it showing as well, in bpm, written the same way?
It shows 65
